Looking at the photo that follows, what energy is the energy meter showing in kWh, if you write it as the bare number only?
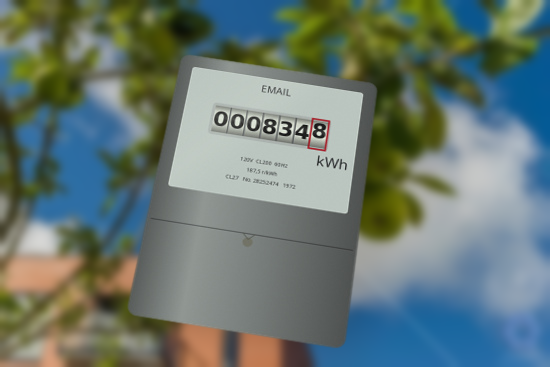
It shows 834.8
